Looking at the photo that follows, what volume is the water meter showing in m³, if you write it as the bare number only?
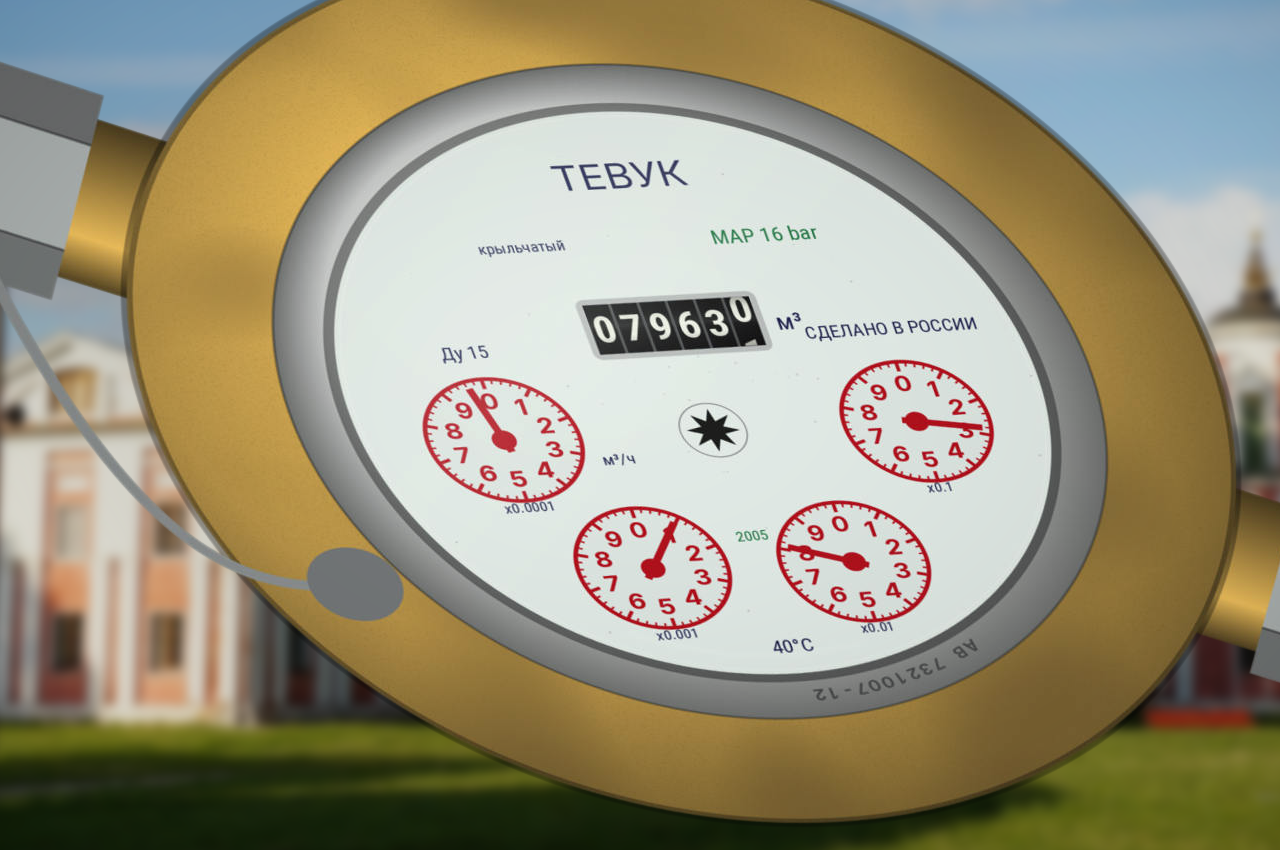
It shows 79630.2809
